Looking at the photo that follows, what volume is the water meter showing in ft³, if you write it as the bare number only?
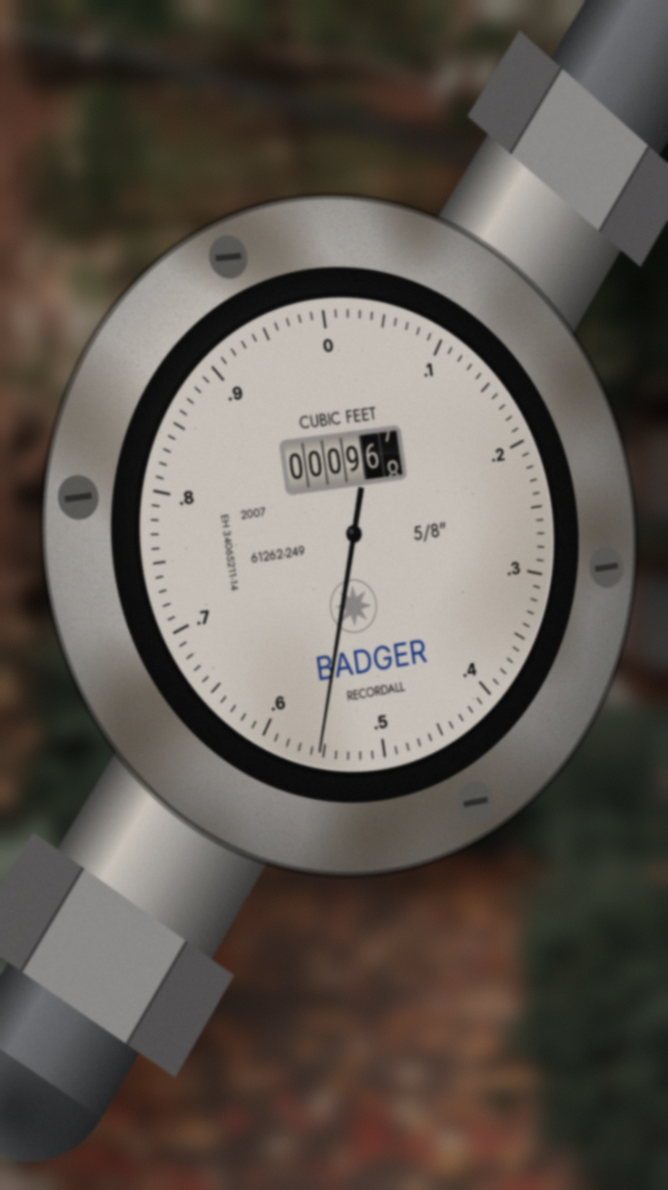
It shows 967.55
